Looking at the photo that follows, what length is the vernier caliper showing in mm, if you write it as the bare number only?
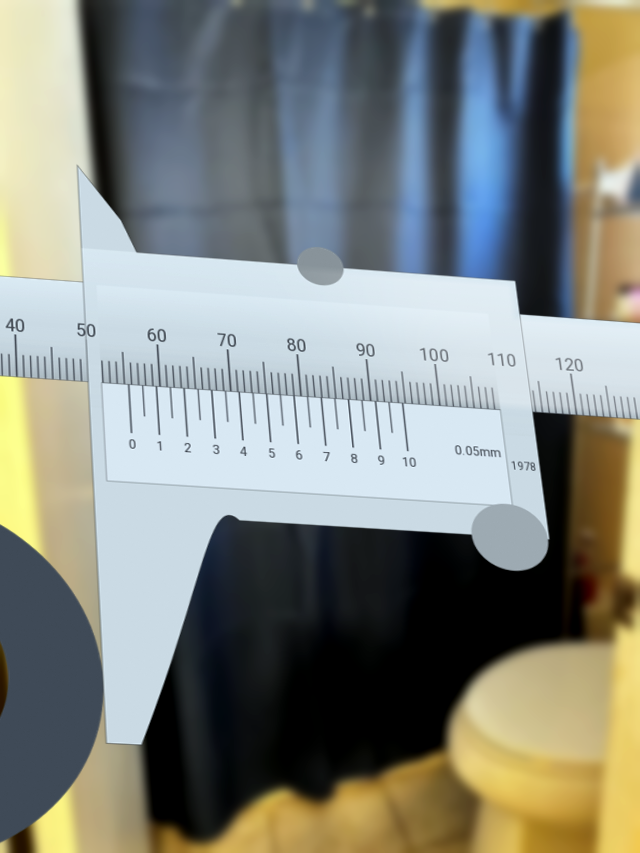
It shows 55.6
